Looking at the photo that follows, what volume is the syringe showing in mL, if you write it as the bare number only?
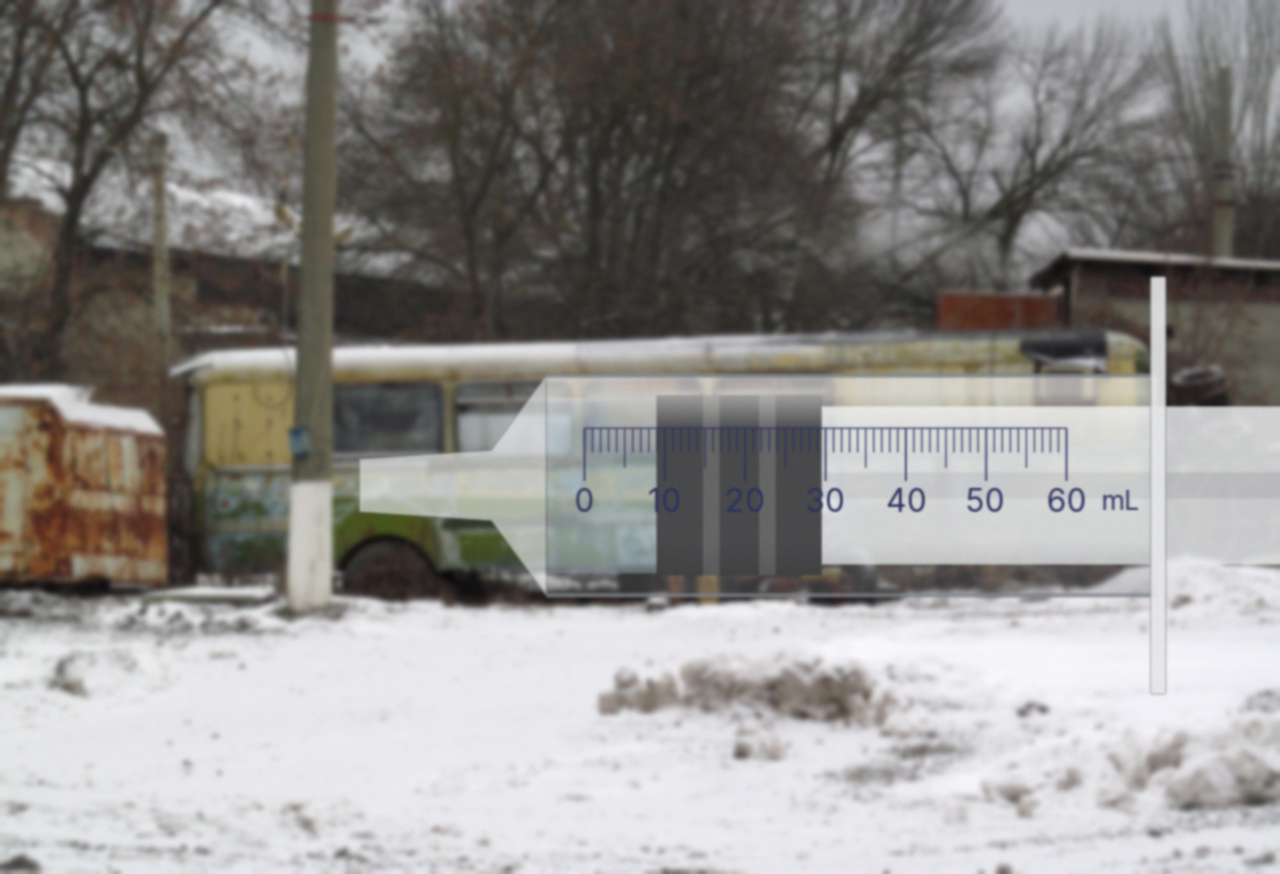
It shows 9
